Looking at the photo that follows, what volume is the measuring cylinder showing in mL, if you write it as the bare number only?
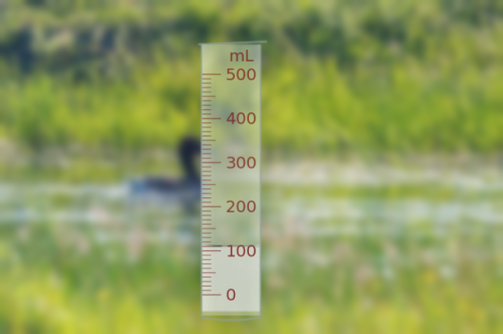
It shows 110
